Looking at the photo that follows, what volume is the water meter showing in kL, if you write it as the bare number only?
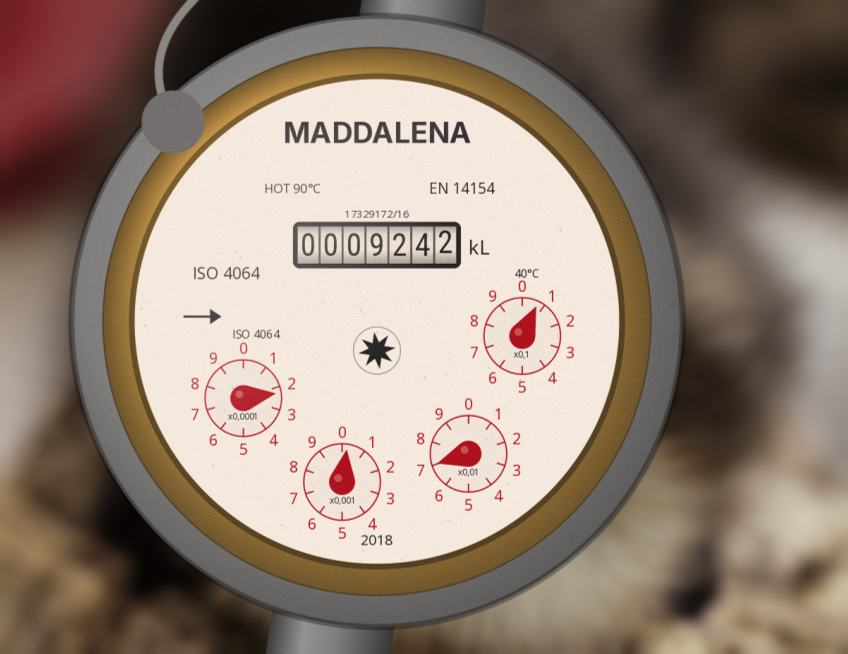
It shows 9242.0702
